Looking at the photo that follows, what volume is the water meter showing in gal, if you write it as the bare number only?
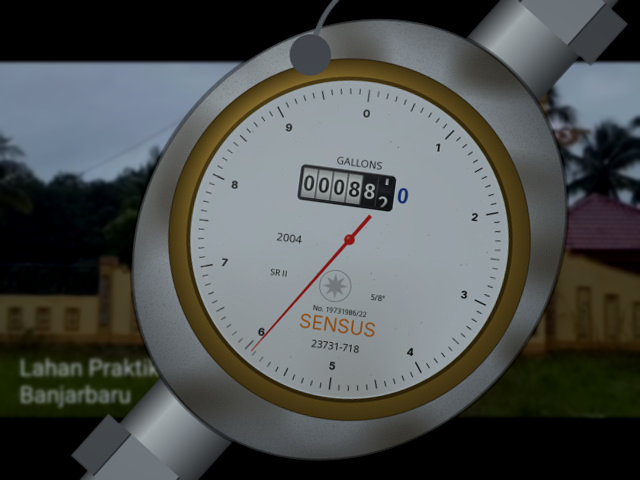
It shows 8815.9
